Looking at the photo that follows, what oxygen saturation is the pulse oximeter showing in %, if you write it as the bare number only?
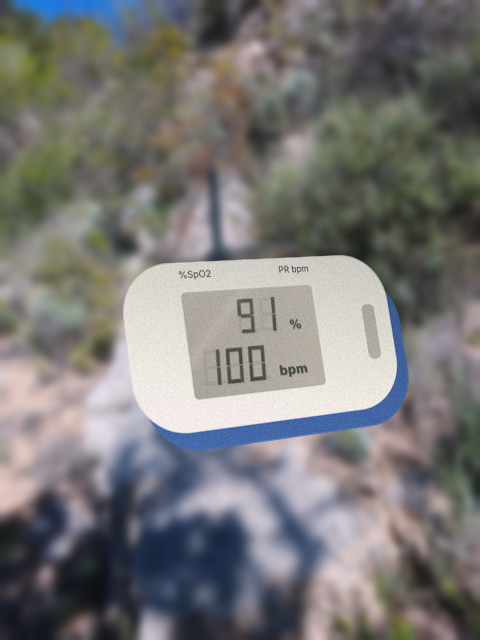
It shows 91
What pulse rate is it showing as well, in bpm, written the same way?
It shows 100
